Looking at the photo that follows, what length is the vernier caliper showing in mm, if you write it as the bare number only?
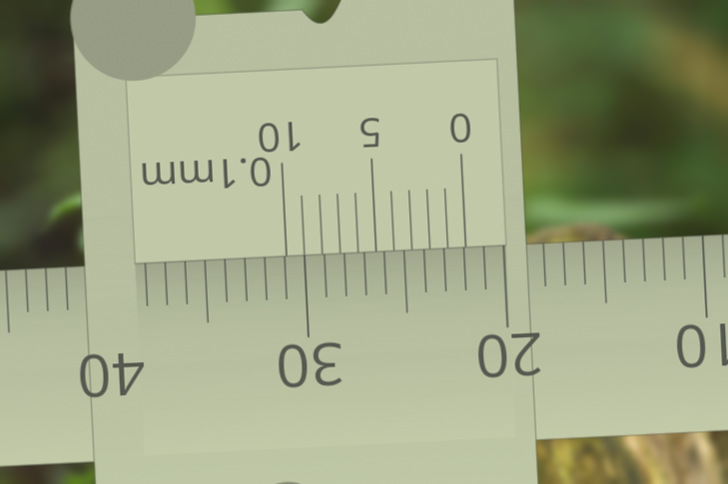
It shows 21.9
